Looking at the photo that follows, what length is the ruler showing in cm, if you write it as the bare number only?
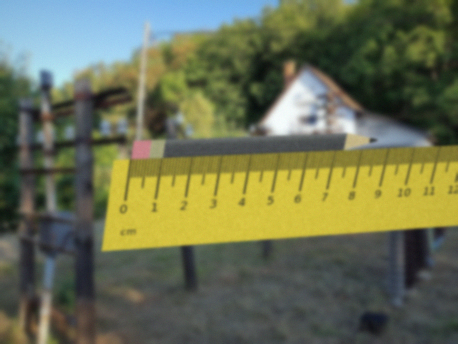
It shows 8.5
